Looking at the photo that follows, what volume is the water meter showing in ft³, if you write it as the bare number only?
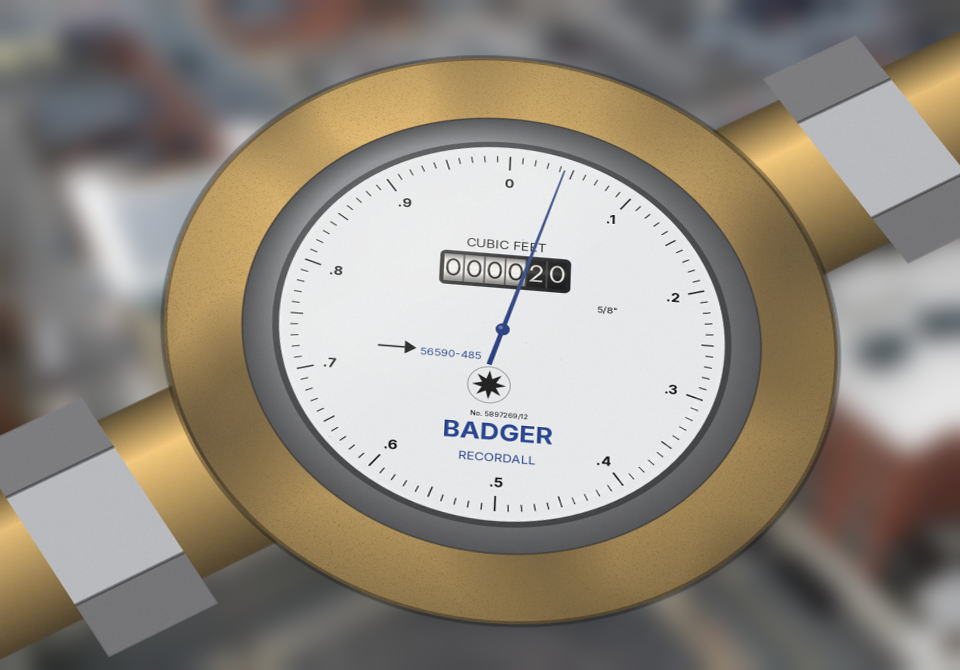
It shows 20.04
